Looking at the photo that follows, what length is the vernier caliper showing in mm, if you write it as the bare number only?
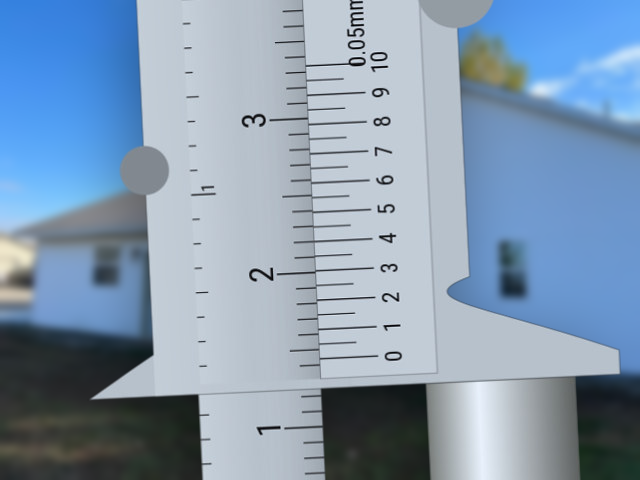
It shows 14.4
